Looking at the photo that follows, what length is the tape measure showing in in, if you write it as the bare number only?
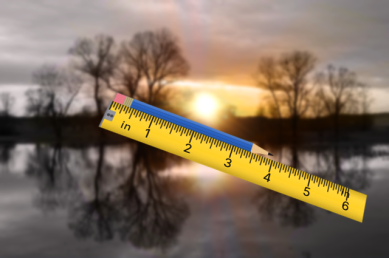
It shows 4
